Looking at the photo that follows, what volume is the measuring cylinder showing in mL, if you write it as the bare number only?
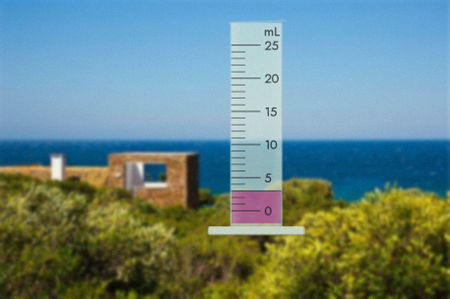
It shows 3
